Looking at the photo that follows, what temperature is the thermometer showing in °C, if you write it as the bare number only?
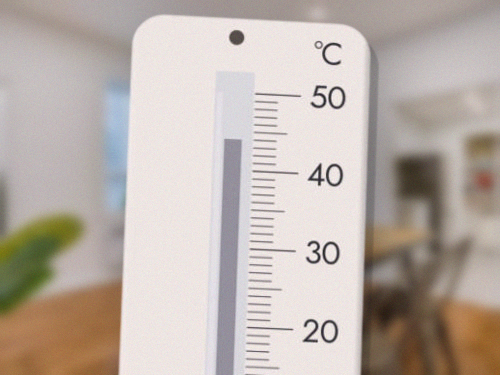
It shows 44
